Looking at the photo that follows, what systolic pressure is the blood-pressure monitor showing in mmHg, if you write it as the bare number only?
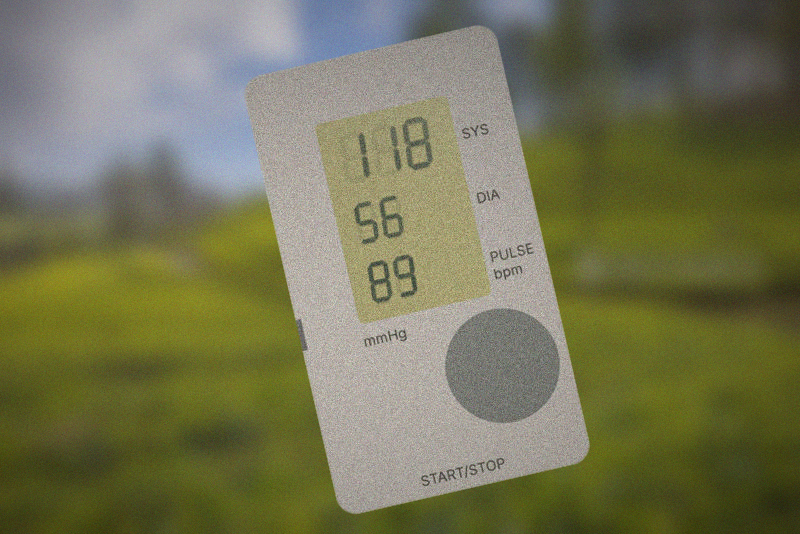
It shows 118
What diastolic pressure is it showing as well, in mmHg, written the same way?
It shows 56
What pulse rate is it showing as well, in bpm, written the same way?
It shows 89
